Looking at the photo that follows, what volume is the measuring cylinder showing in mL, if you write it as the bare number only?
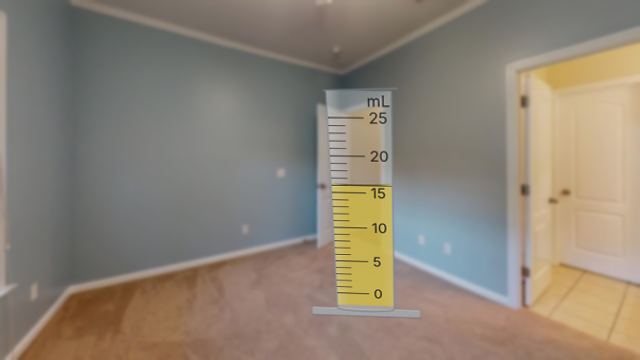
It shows 16
